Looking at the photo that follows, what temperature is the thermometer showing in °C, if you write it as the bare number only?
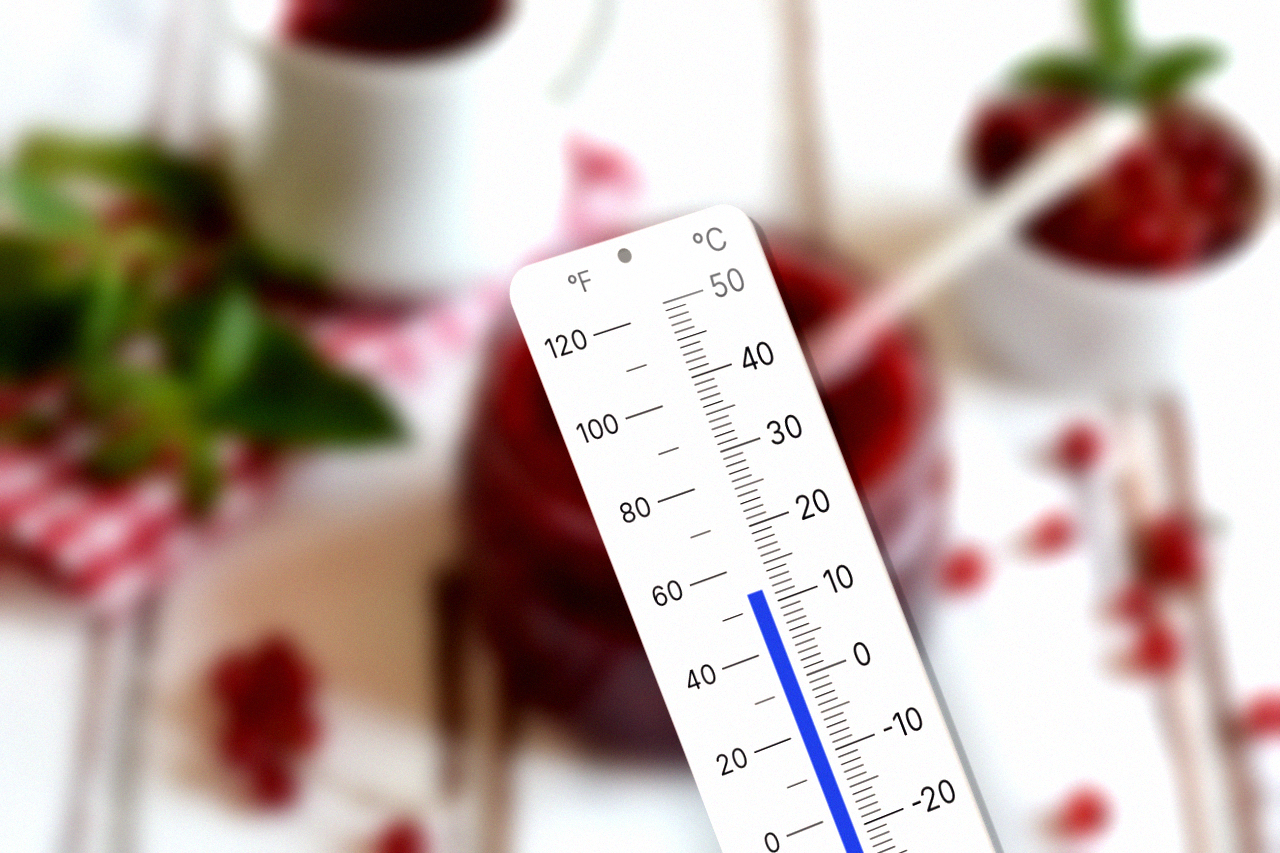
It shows 12
